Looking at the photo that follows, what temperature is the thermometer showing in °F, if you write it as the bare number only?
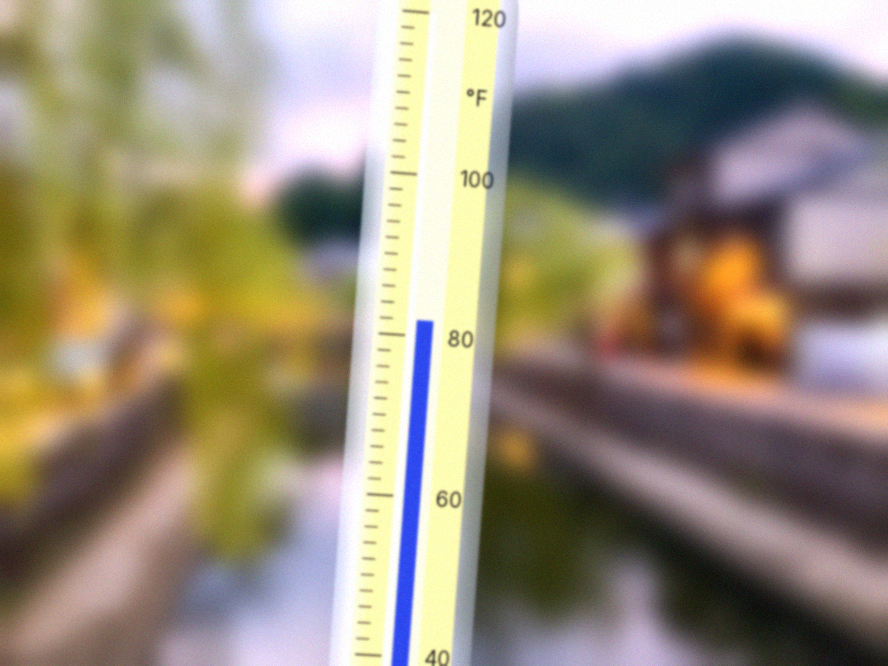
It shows 82
